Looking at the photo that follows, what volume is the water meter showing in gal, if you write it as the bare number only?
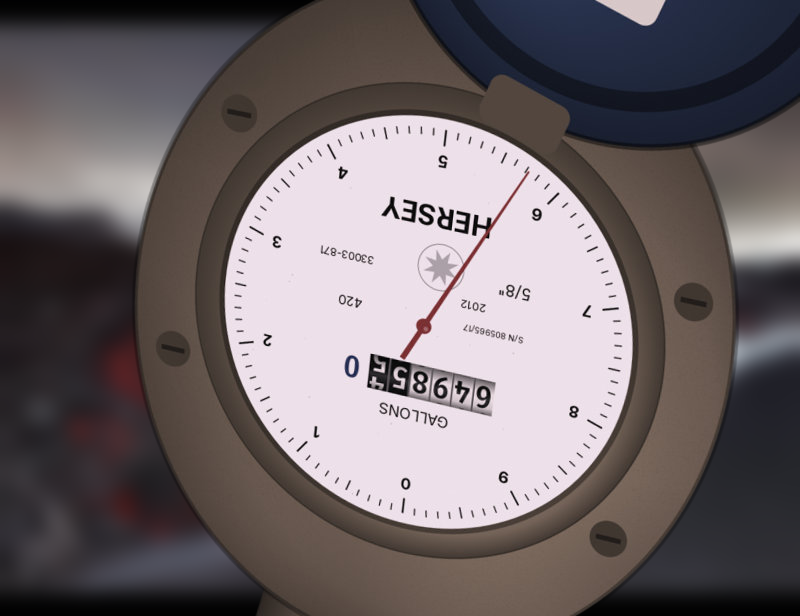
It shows 6498545.7
